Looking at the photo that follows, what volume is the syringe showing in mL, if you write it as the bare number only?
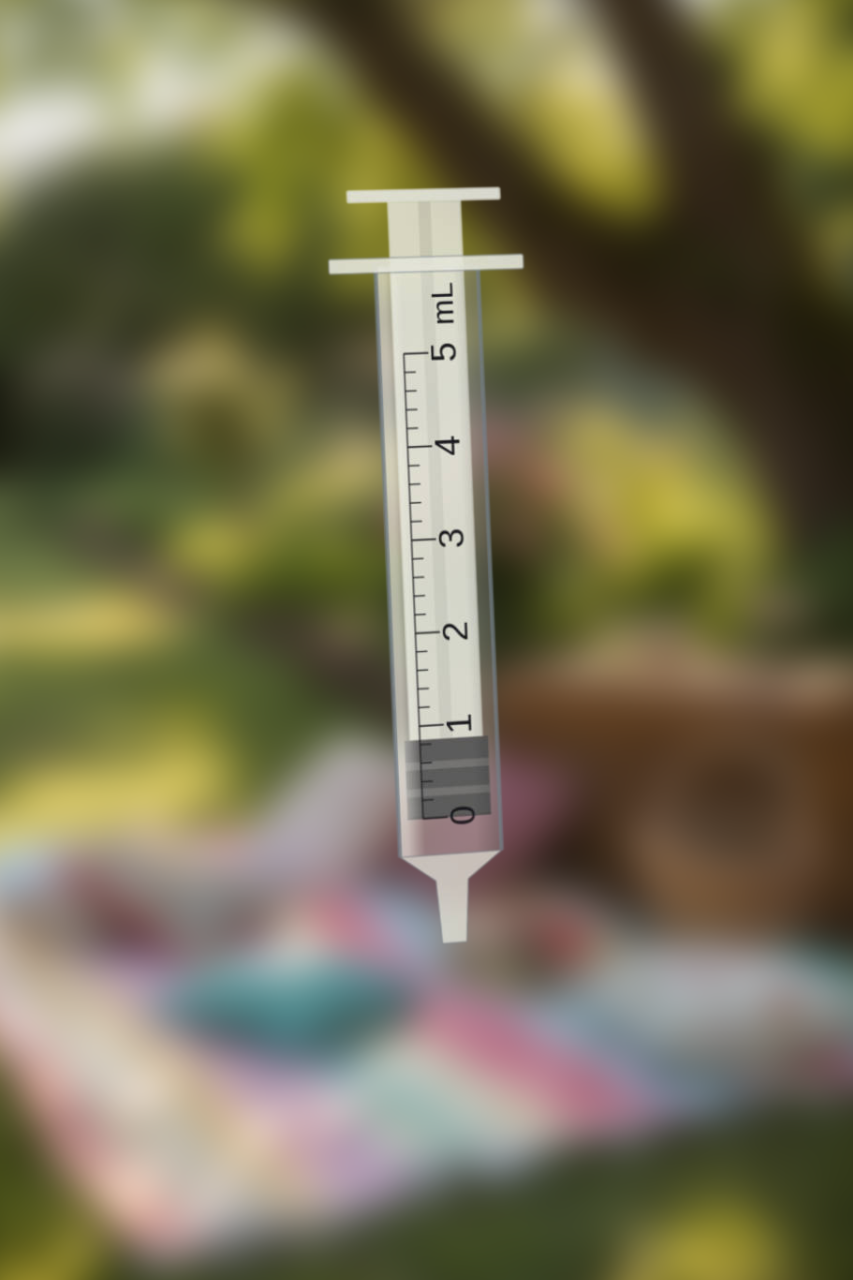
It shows 0
